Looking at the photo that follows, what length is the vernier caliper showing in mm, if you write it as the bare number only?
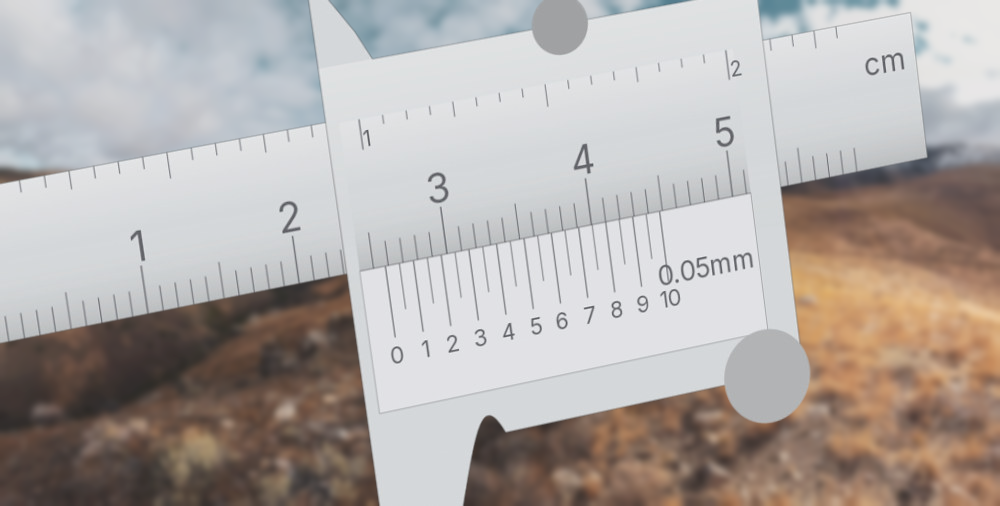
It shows 25.8
